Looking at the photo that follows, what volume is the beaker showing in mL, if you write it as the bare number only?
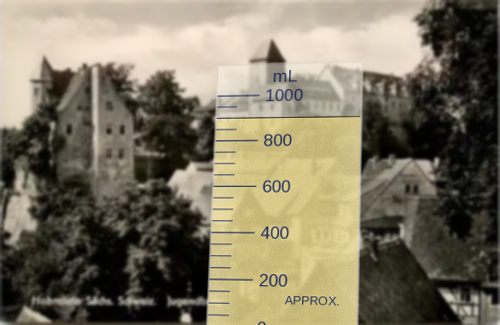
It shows 900
